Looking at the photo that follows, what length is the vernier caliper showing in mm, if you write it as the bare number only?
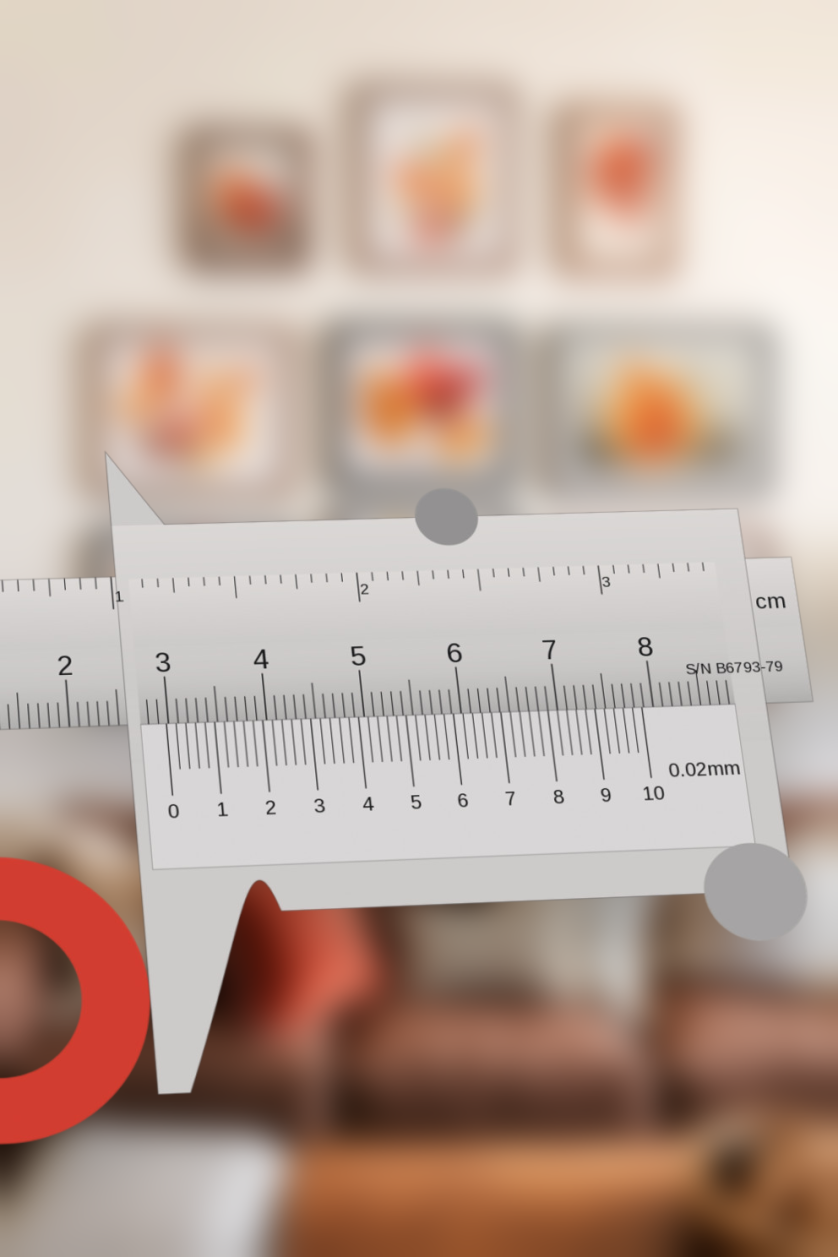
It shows 29.8
